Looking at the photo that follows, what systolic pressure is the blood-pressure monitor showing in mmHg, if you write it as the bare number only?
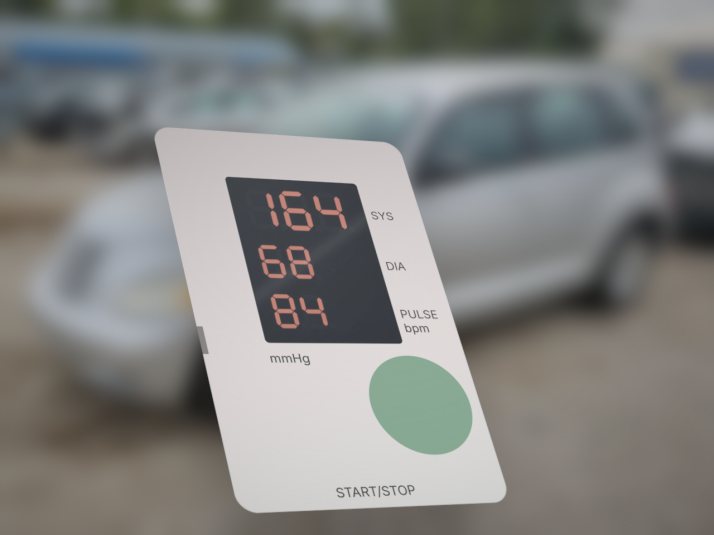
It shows 164
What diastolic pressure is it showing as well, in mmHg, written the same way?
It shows 68
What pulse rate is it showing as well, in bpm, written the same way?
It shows 84
